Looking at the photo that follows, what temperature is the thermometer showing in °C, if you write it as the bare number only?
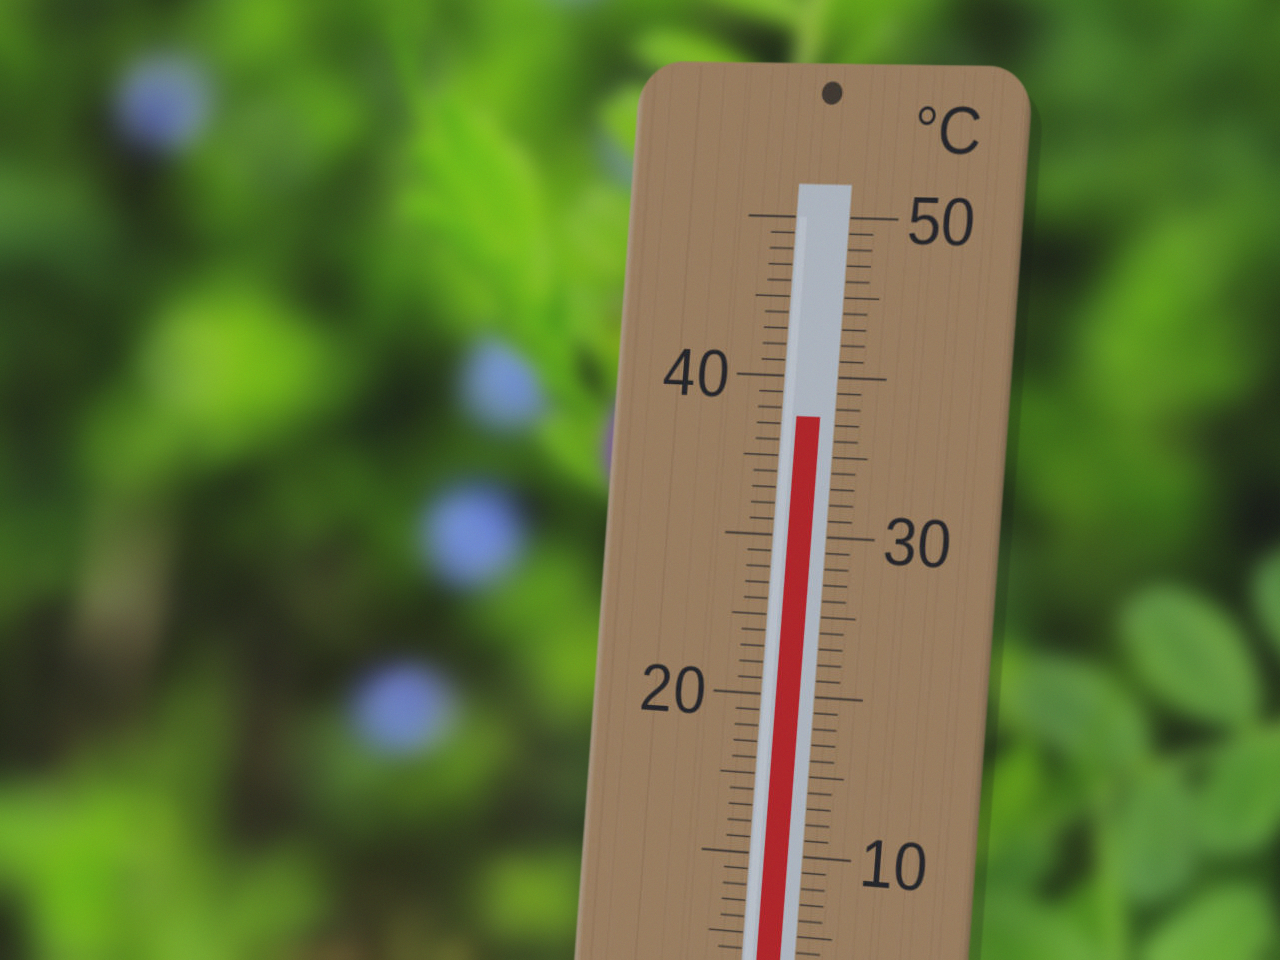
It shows 37.5
